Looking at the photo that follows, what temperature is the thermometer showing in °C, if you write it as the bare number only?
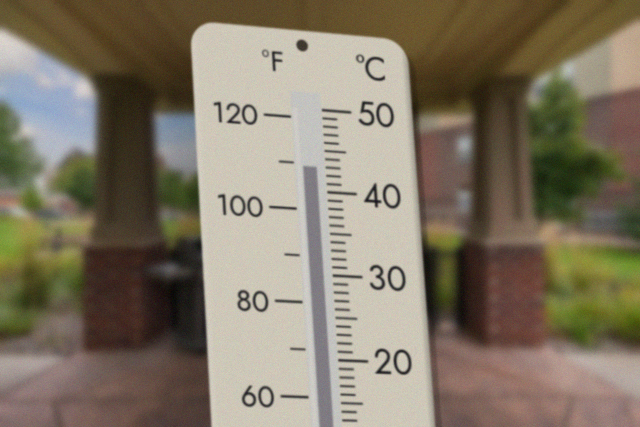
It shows 43
